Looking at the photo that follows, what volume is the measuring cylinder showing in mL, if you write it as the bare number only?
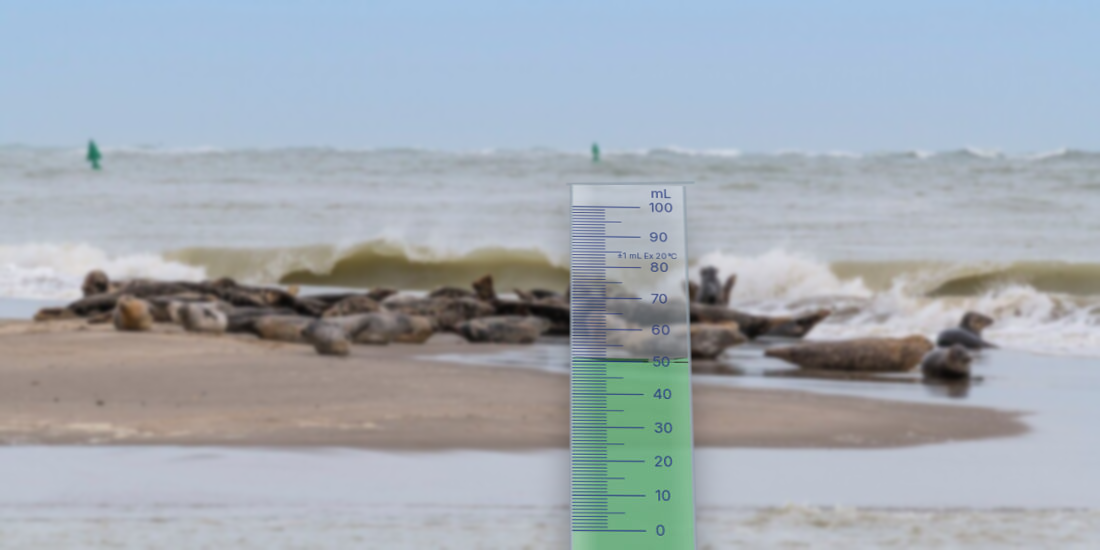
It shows 50
